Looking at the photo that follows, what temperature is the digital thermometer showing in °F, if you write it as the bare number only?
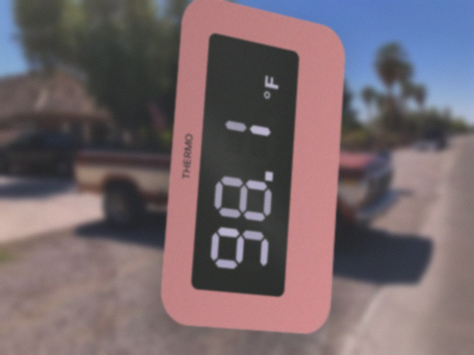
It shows 98.1
